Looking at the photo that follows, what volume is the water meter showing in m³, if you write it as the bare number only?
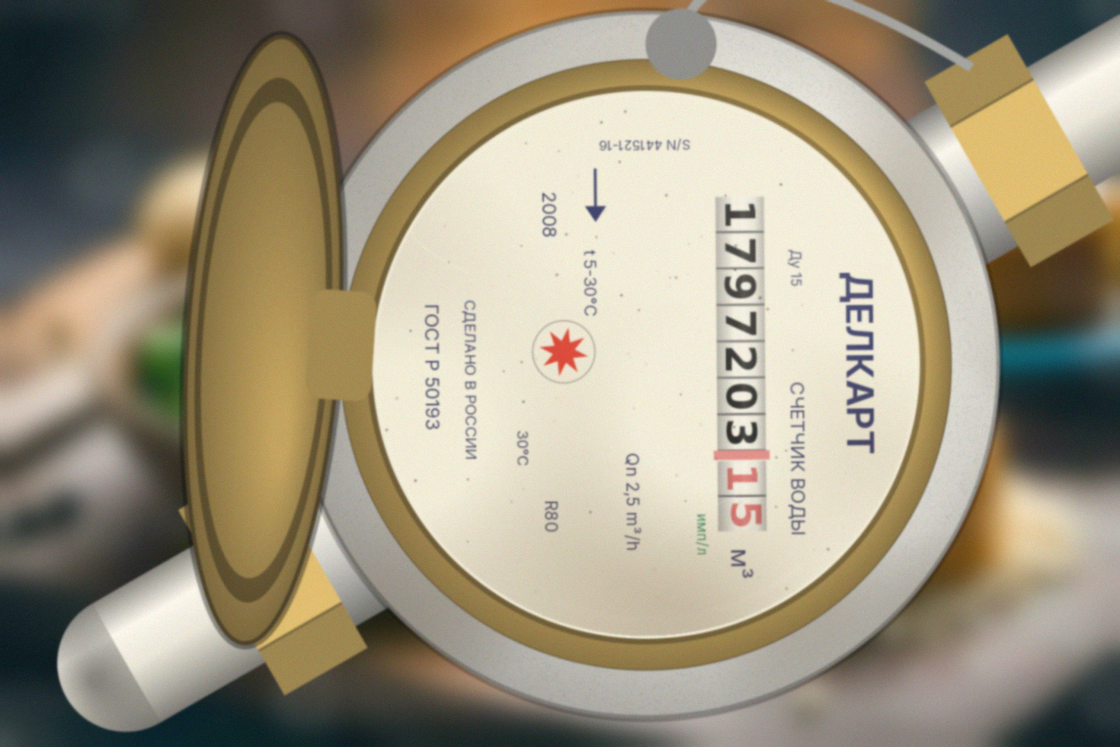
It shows 1797203.15
